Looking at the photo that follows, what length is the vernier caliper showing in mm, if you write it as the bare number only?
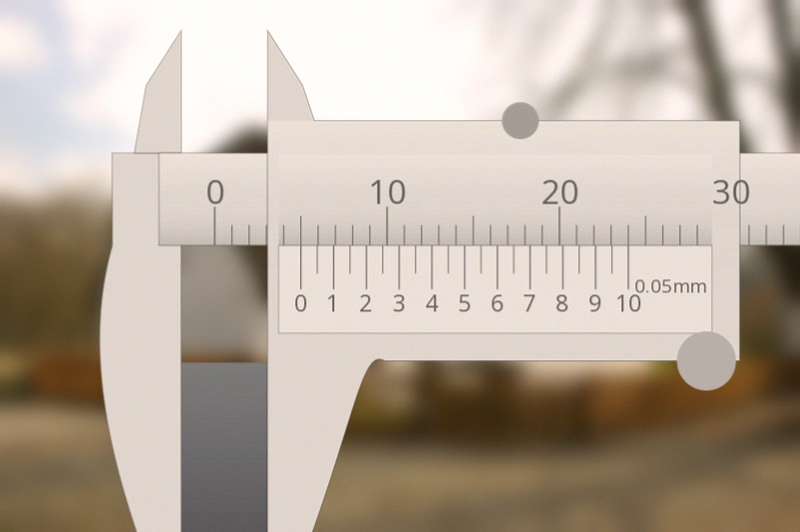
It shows 5.0
